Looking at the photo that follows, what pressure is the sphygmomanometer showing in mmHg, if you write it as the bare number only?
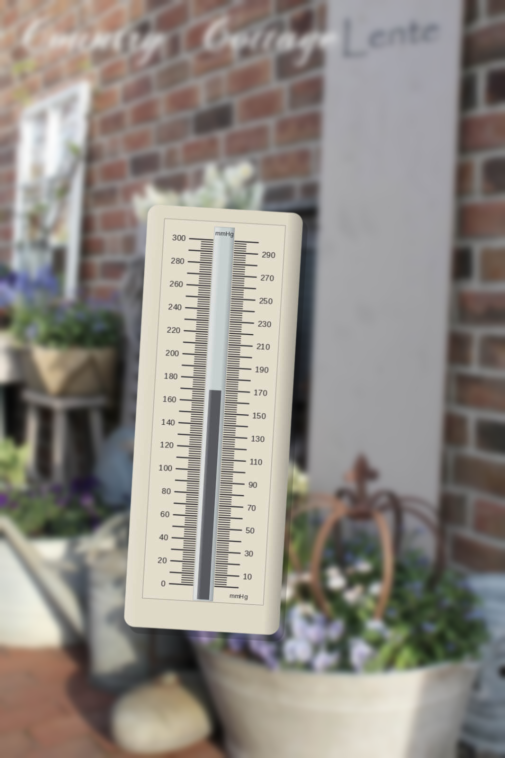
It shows 170
